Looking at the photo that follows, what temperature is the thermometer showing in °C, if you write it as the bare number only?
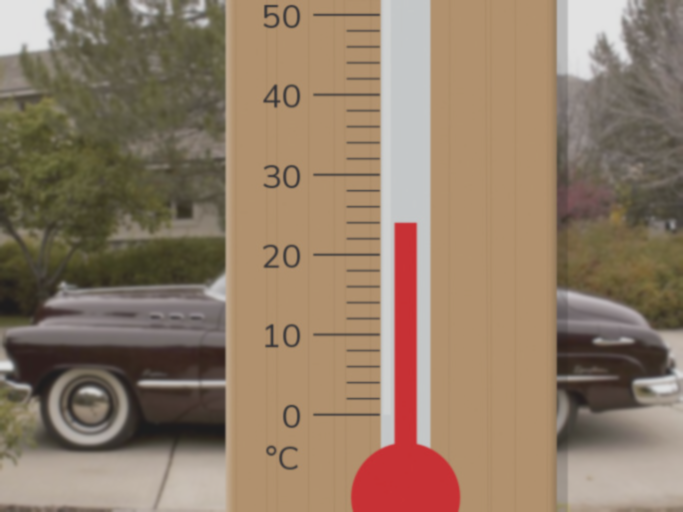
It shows 24
